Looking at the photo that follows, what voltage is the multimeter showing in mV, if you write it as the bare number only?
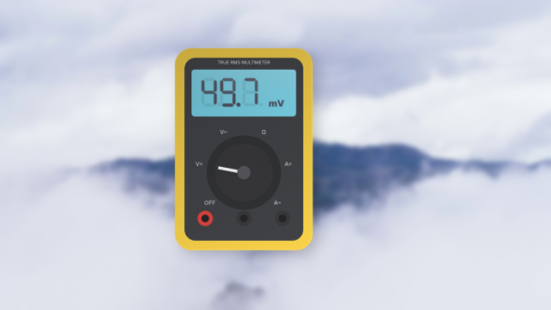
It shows 49.7
